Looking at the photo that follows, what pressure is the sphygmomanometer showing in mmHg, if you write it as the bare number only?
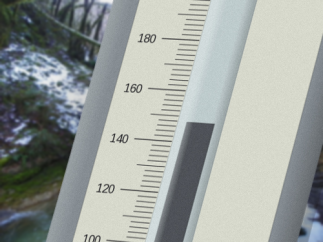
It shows 148
